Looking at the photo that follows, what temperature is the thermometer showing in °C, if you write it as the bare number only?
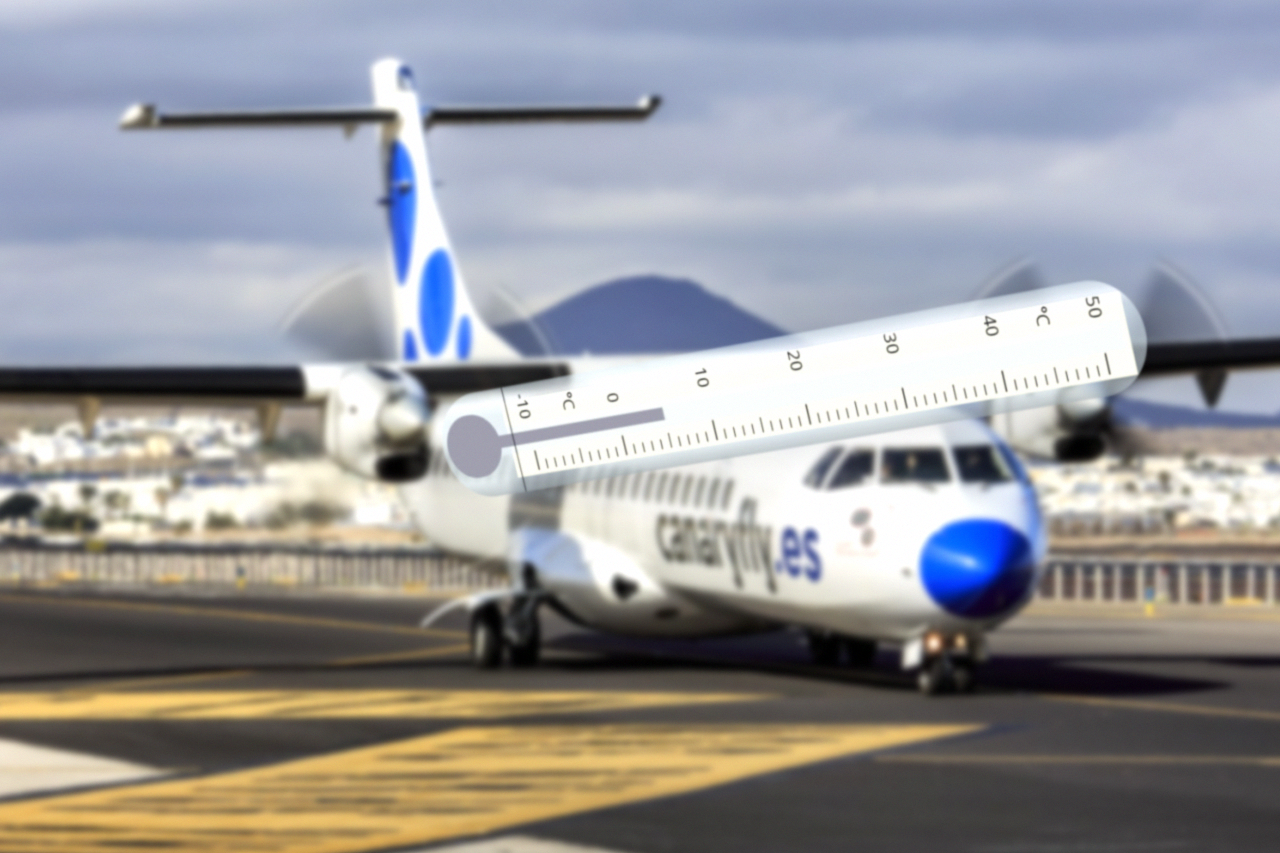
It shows 5
